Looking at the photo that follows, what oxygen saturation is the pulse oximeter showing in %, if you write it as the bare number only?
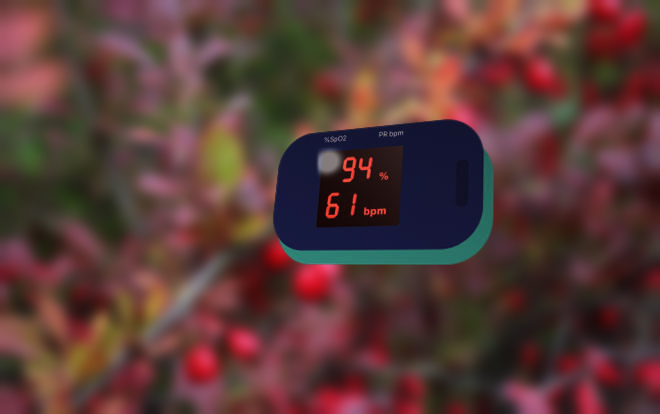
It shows 94
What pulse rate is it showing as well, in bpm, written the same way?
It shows 61
